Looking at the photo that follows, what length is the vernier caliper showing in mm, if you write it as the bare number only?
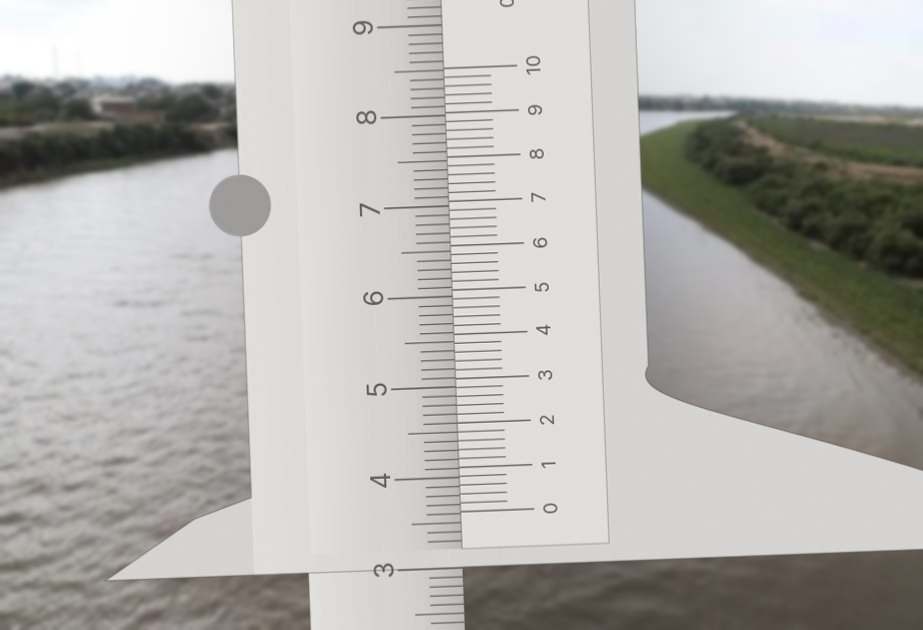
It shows 36.2
